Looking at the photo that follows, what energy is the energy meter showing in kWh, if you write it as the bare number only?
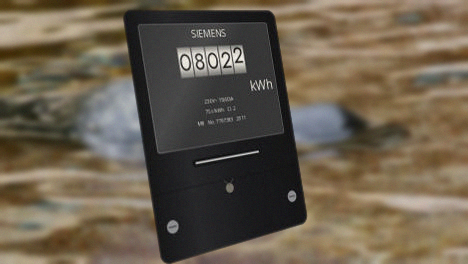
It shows 8022
